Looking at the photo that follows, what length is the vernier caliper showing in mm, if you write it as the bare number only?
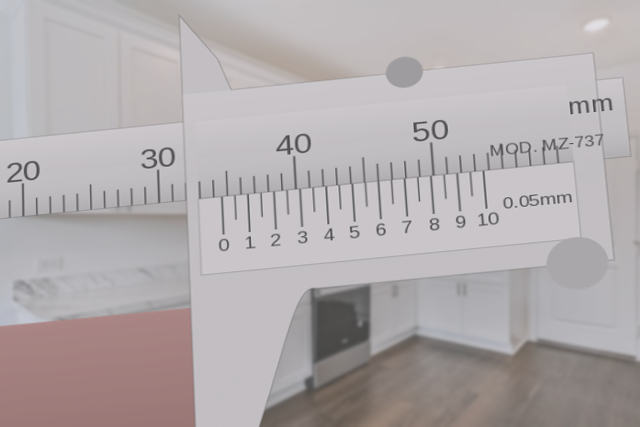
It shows 34.6
